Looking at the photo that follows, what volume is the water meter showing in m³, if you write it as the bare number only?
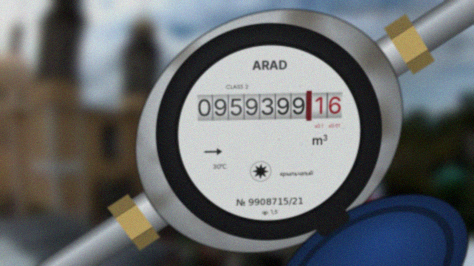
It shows 959399.16
